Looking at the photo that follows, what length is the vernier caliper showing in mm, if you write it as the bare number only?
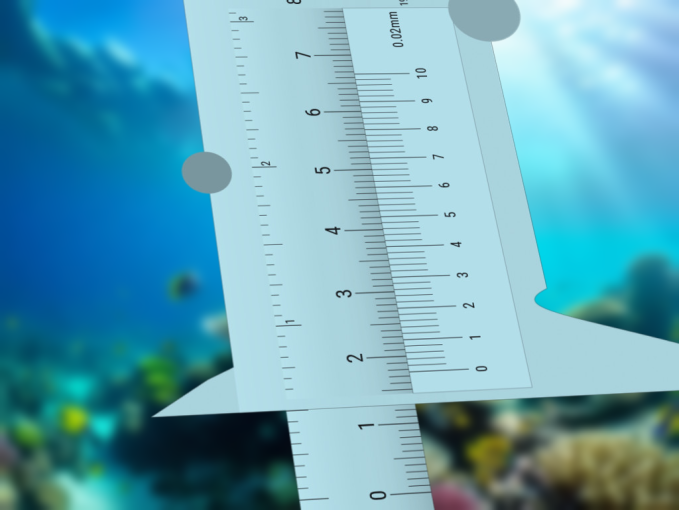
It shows 17.6
